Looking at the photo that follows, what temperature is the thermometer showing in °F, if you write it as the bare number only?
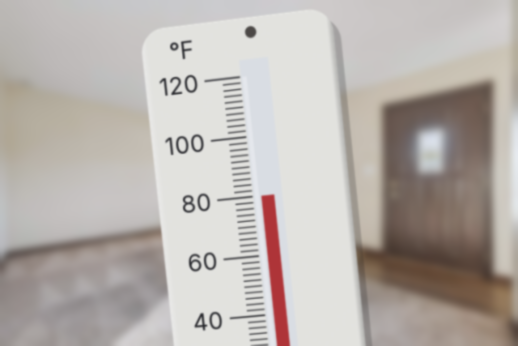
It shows 80
